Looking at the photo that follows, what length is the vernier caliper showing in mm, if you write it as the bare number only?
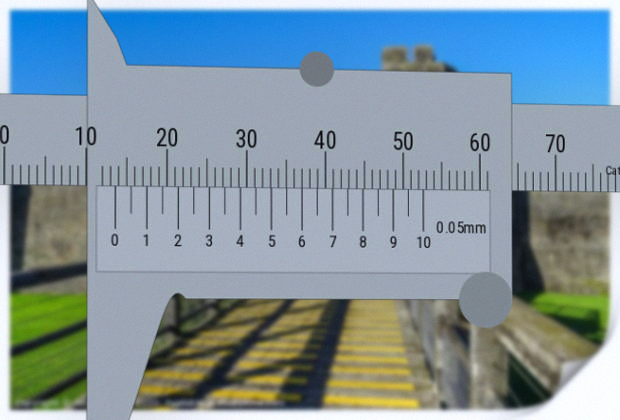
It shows 13.6
